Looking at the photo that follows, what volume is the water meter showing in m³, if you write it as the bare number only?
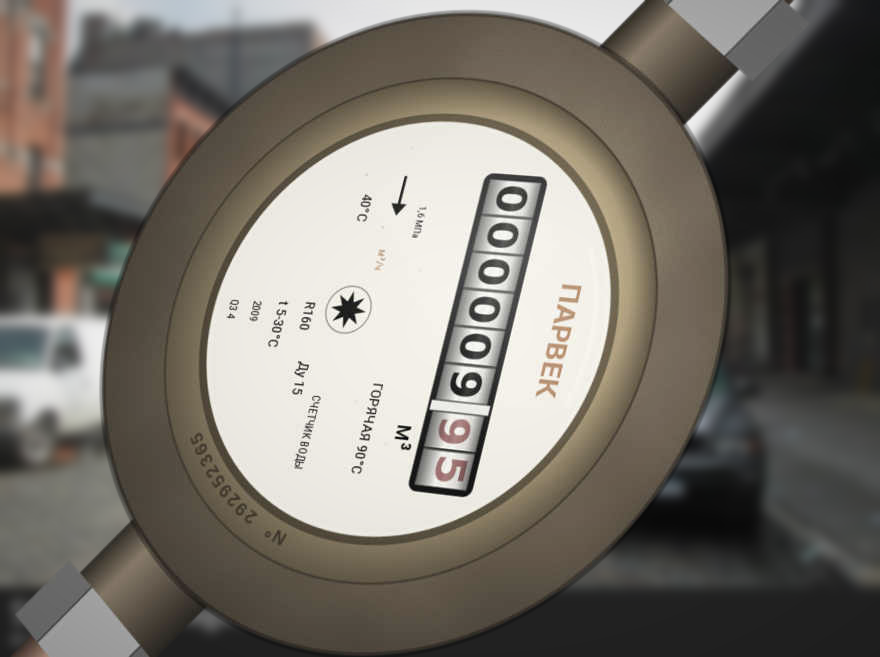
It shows 9.95
